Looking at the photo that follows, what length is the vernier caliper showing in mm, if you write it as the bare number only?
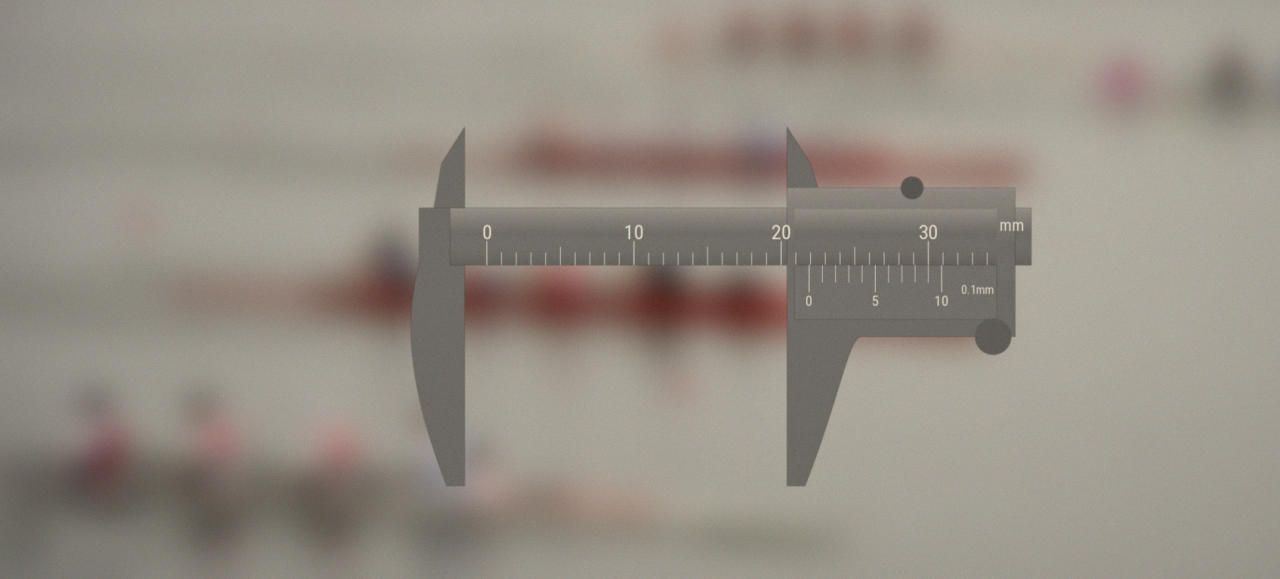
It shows 21.9
